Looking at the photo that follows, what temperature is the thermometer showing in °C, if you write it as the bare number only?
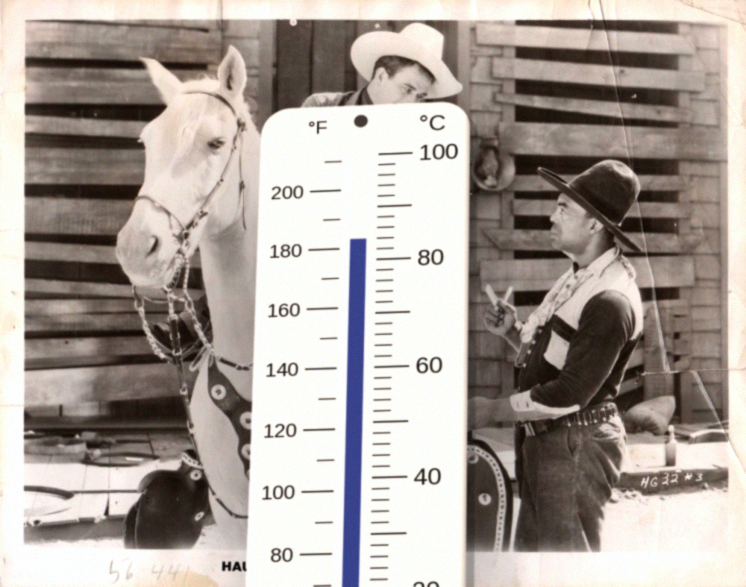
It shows 84
